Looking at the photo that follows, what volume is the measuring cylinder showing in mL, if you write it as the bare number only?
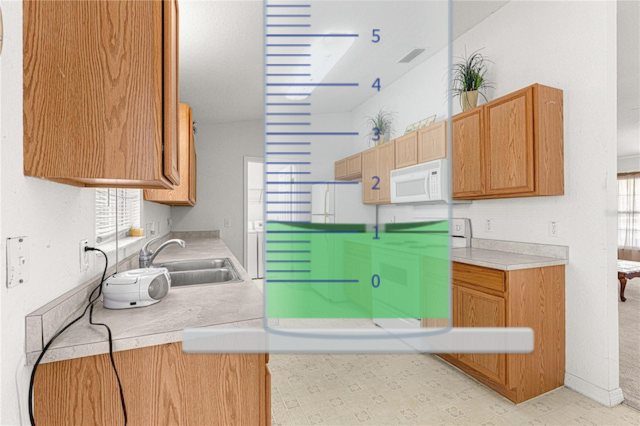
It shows 1
